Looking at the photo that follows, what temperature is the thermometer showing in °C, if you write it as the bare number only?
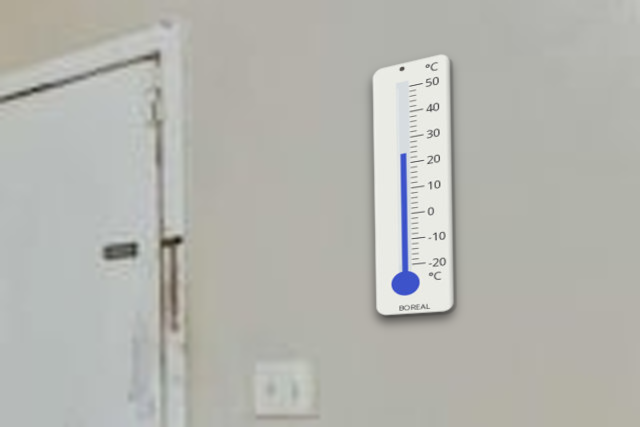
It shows 24
